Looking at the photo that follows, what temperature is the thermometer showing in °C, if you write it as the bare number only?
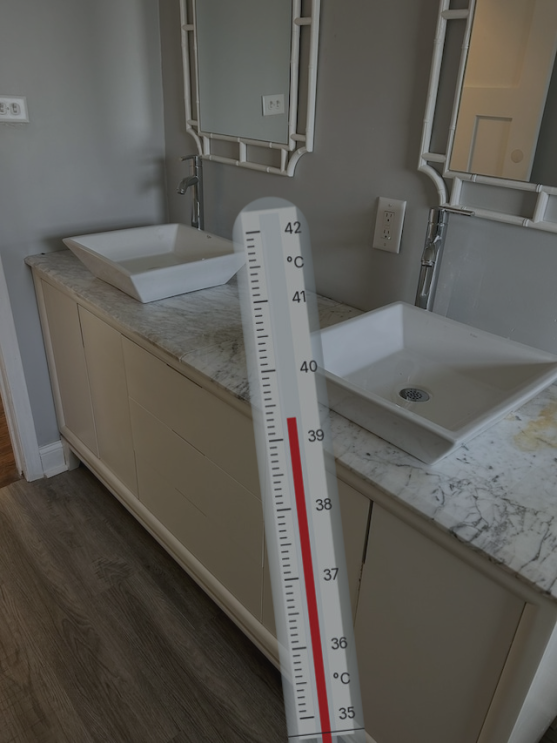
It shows 39.3
